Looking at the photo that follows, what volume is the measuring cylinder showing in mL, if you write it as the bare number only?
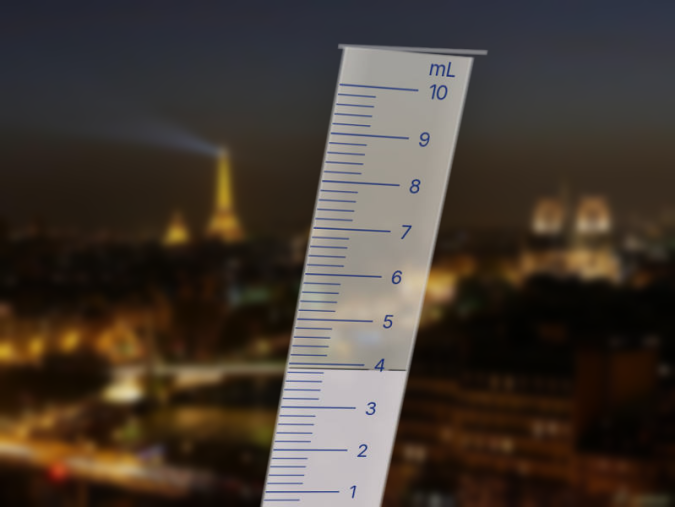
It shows 3.9
